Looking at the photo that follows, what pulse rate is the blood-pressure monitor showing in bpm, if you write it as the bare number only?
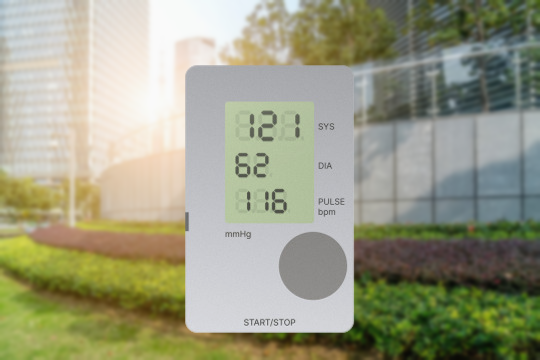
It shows 116
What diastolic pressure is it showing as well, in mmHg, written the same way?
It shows 62
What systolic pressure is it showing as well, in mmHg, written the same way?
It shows 121
